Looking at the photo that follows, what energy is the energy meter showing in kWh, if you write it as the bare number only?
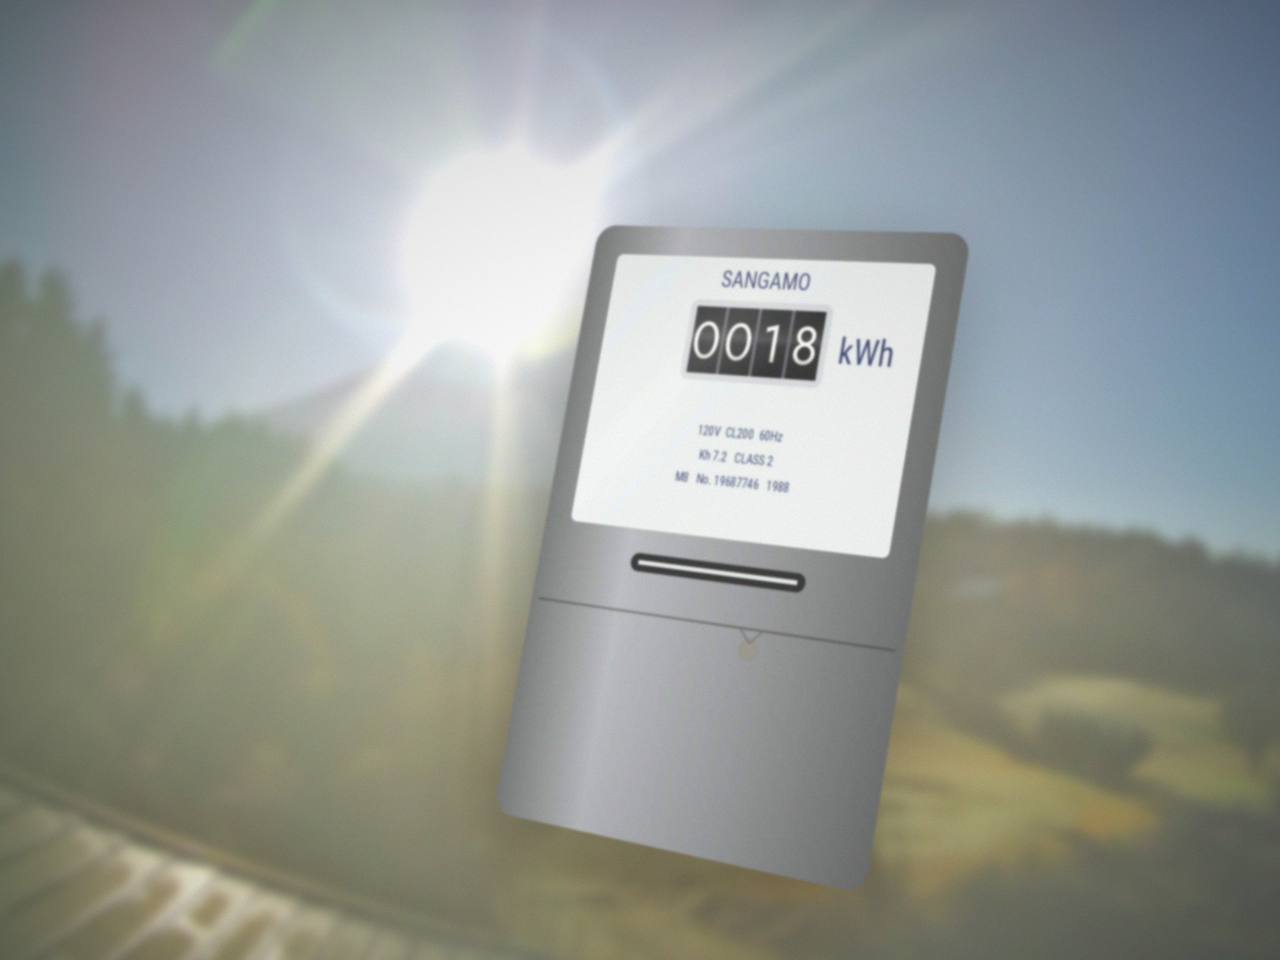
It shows 18
